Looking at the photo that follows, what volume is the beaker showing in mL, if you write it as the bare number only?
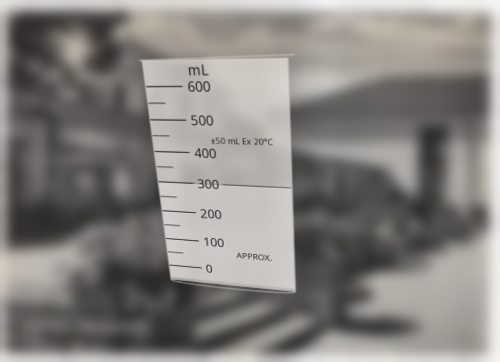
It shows 300
